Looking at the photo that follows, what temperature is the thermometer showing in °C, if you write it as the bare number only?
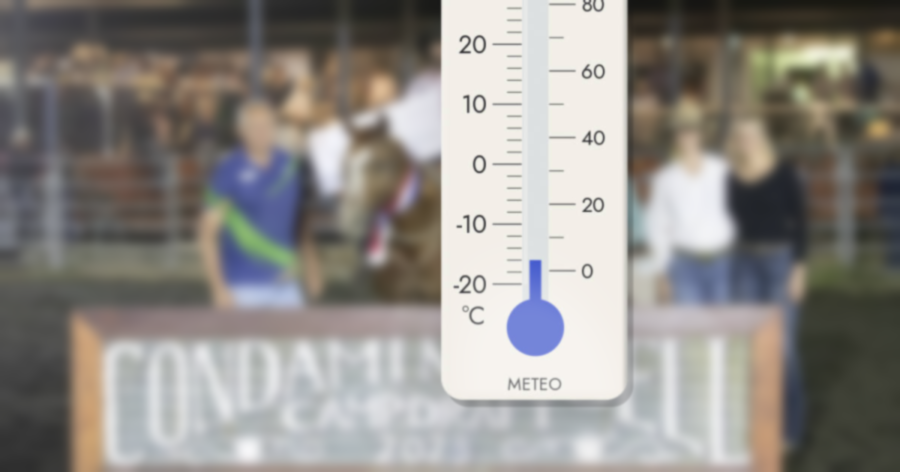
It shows -16
